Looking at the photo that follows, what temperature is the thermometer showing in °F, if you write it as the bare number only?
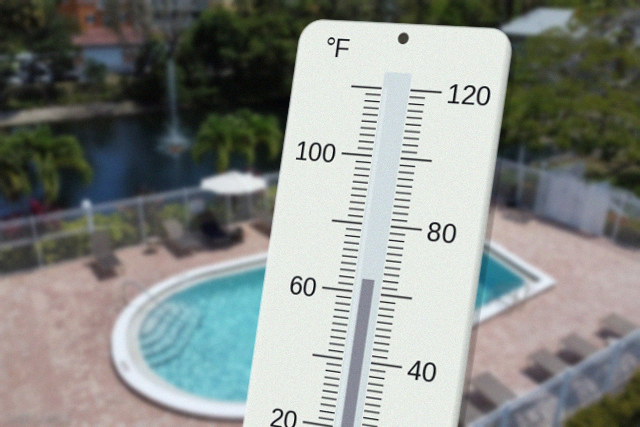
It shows 64
